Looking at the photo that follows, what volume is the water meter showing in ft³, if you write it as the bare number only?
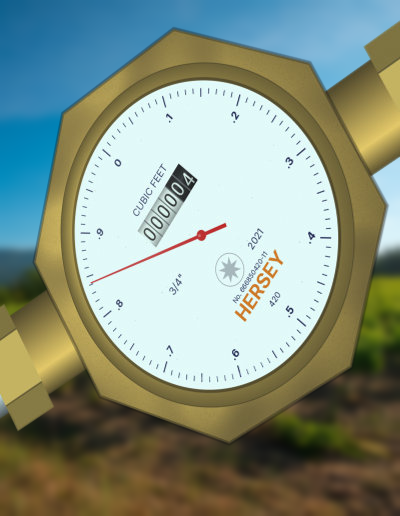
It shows 3.84
